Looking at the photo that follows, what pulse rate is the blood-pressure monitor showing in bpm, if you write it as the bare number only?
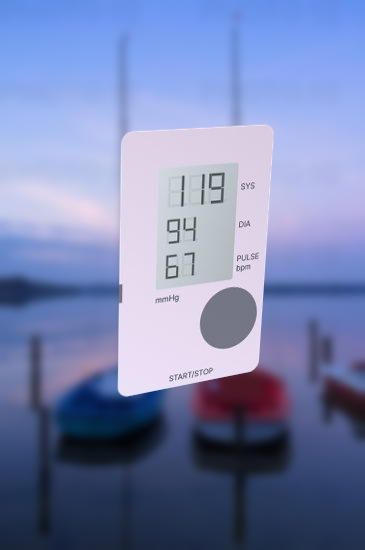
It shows 67
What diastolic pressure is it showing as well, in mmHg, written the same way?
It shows 94
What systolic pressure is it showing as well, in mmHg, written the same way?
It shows 119
